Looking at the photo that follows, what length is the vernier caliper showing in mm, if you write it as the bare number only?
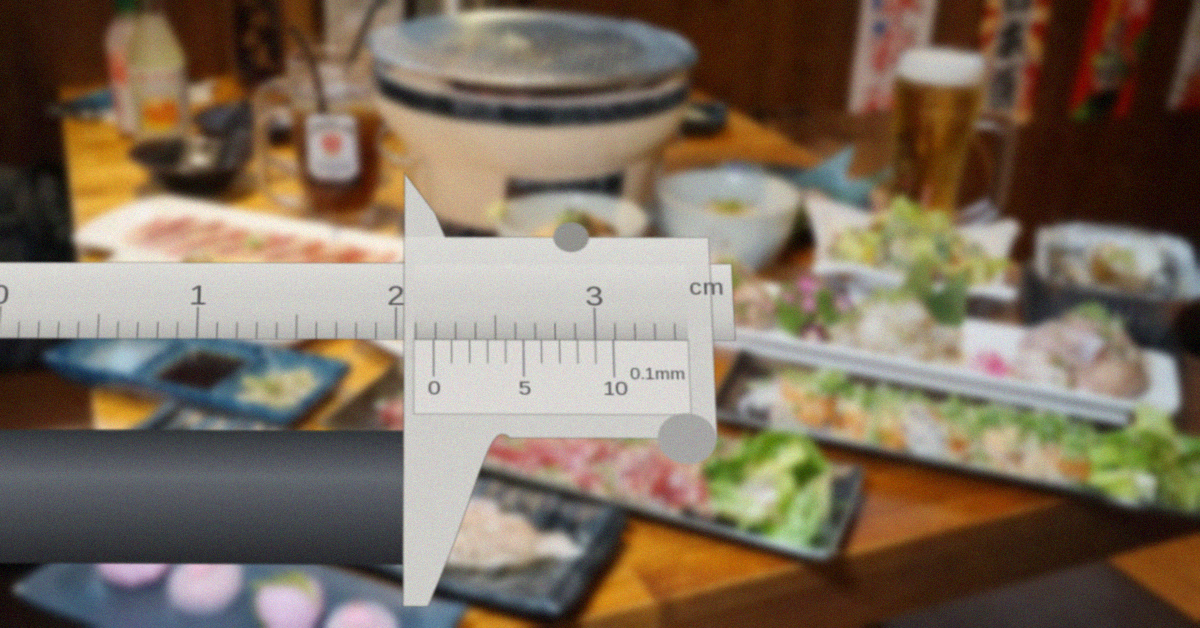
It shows 21.9
